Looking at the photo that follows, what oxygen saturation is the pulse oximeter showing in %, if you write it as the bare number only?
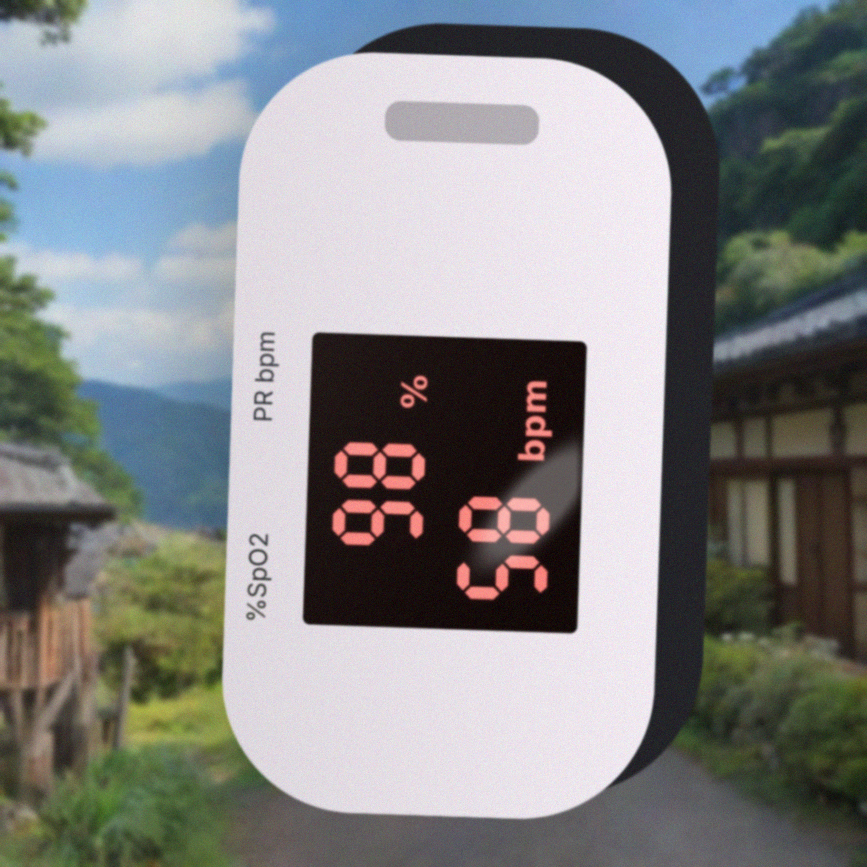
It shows 98
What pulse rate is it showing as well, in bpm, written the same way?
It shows 58
